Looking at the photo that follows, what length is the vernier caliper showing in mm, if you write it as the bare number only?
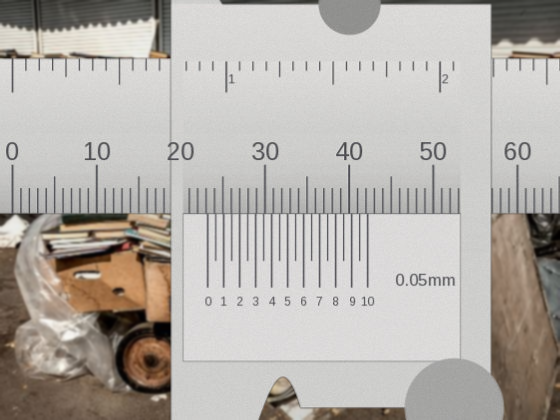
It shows 23.2
